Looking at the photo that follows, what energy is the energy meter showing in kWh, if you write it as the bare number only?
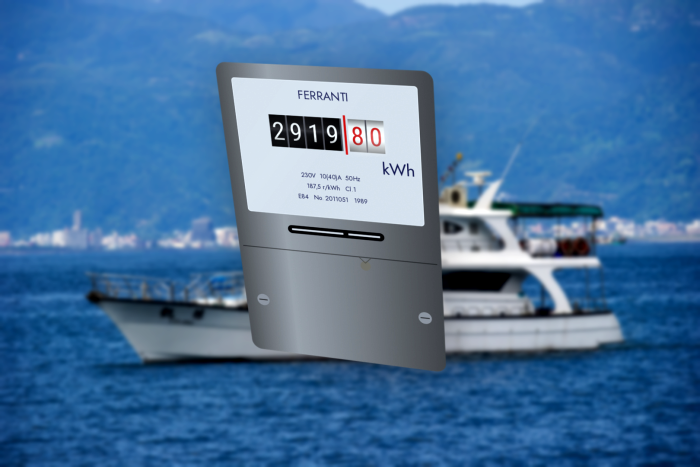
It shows 2919.80
